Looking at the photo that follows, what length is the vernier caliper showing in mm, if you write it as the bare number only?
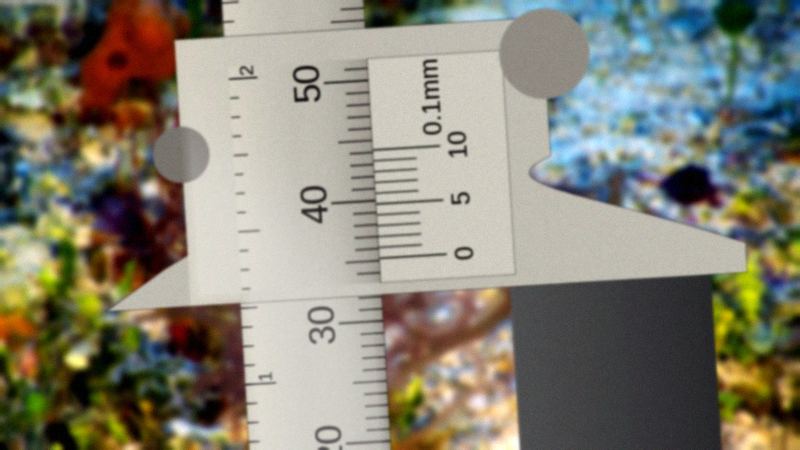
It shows 35.2
